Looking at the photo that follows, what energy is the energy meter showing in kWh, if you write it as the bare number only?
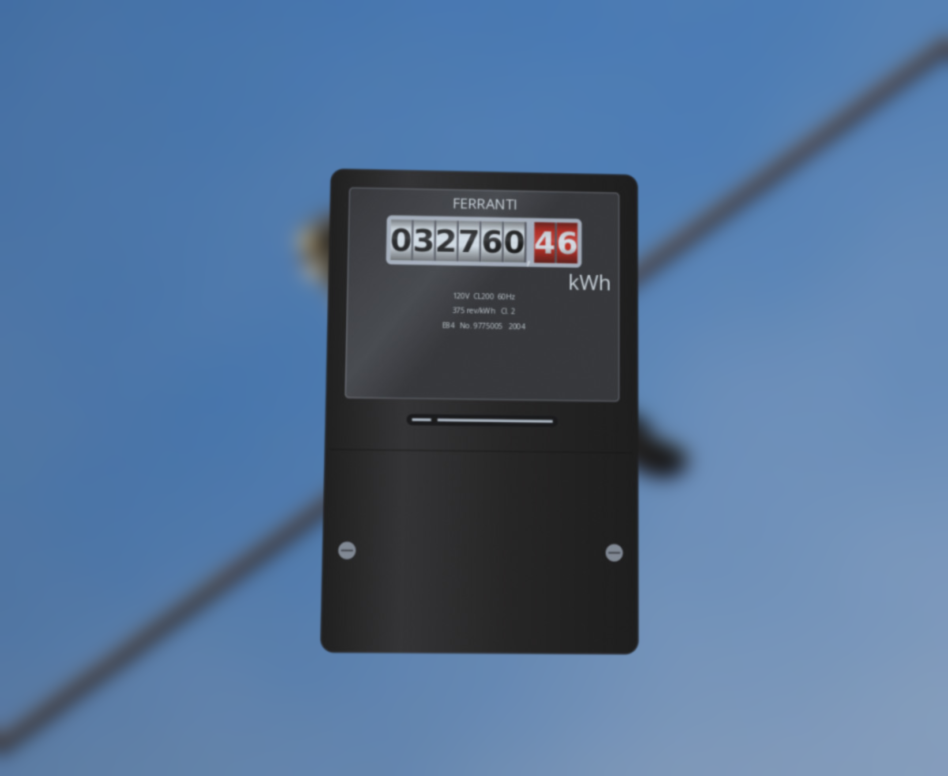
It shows 32760.46
